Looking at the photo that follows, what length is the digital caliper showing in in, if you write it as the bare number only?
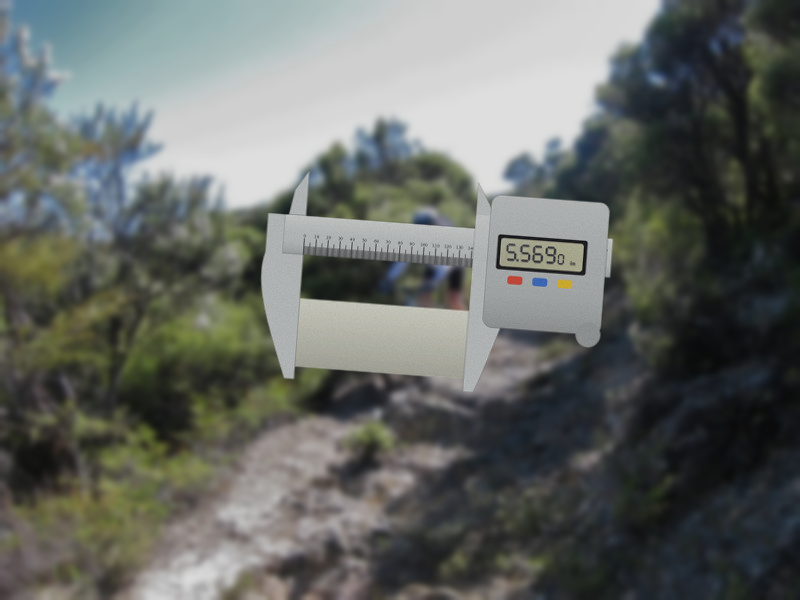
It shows 5.5690
